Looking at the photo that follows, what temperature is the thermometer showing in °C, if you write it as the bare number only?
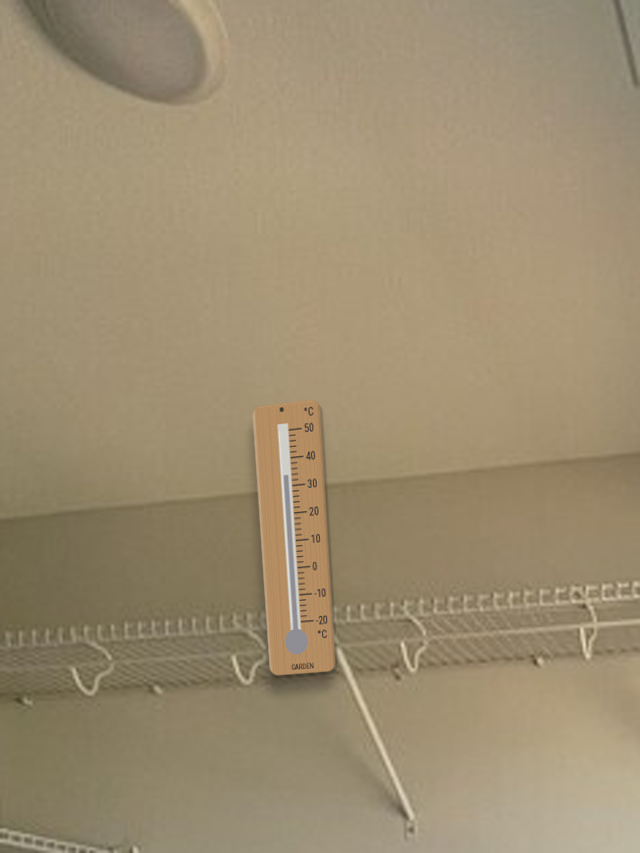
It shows 34
